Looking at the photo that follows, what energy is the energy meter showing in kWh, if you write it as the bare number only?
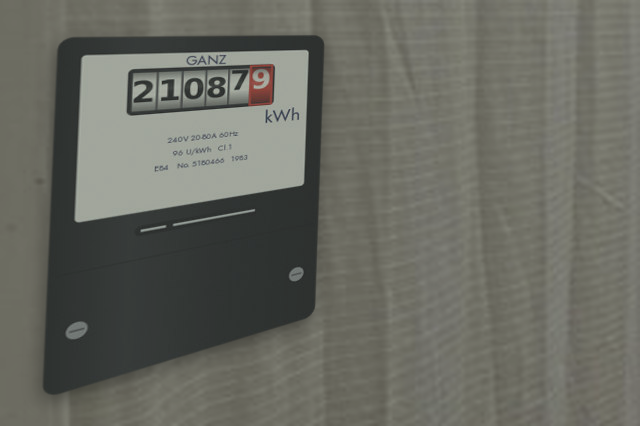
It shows 21087.9
